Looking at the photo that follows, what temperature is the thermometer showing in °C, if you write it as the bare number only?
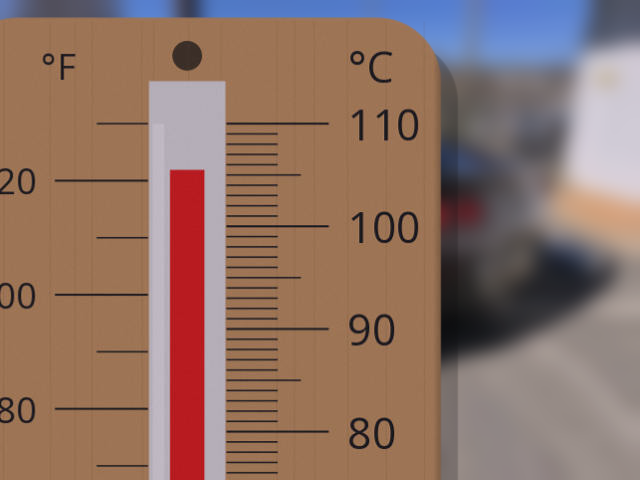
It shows 105.5
